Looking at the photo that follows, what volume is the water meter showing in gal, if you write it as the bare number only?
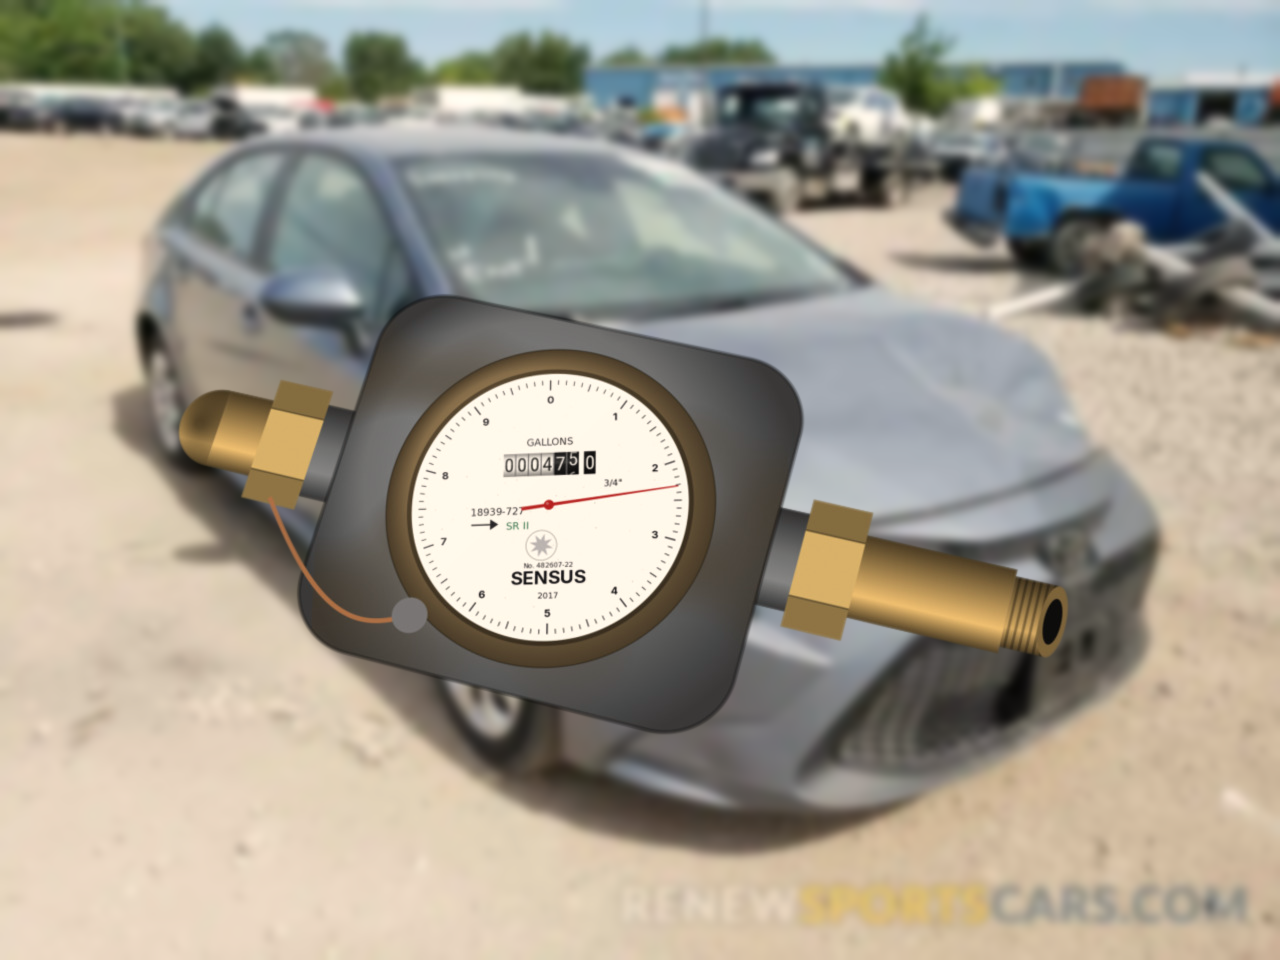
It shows 4752.3
